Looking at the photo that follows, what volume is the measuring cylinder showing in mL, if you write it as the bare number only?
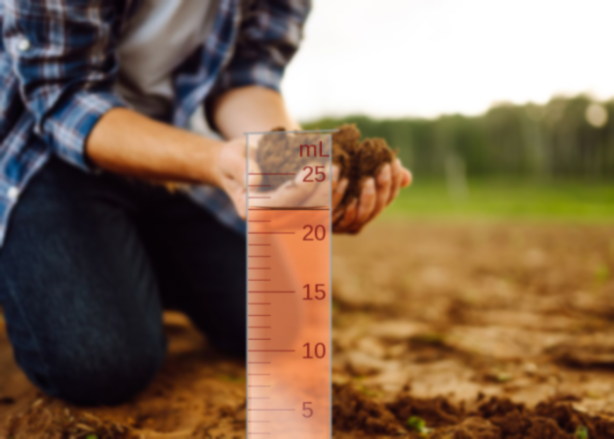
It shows 22
